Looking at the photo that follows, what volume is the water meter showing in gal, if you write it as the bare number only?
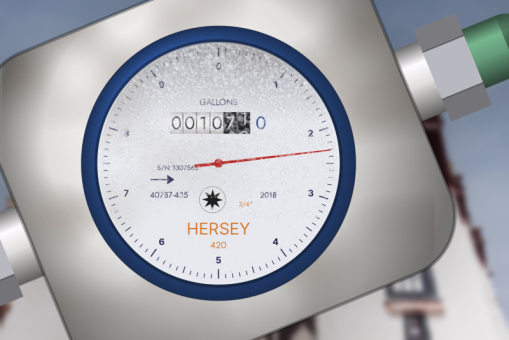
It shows 10712.3
